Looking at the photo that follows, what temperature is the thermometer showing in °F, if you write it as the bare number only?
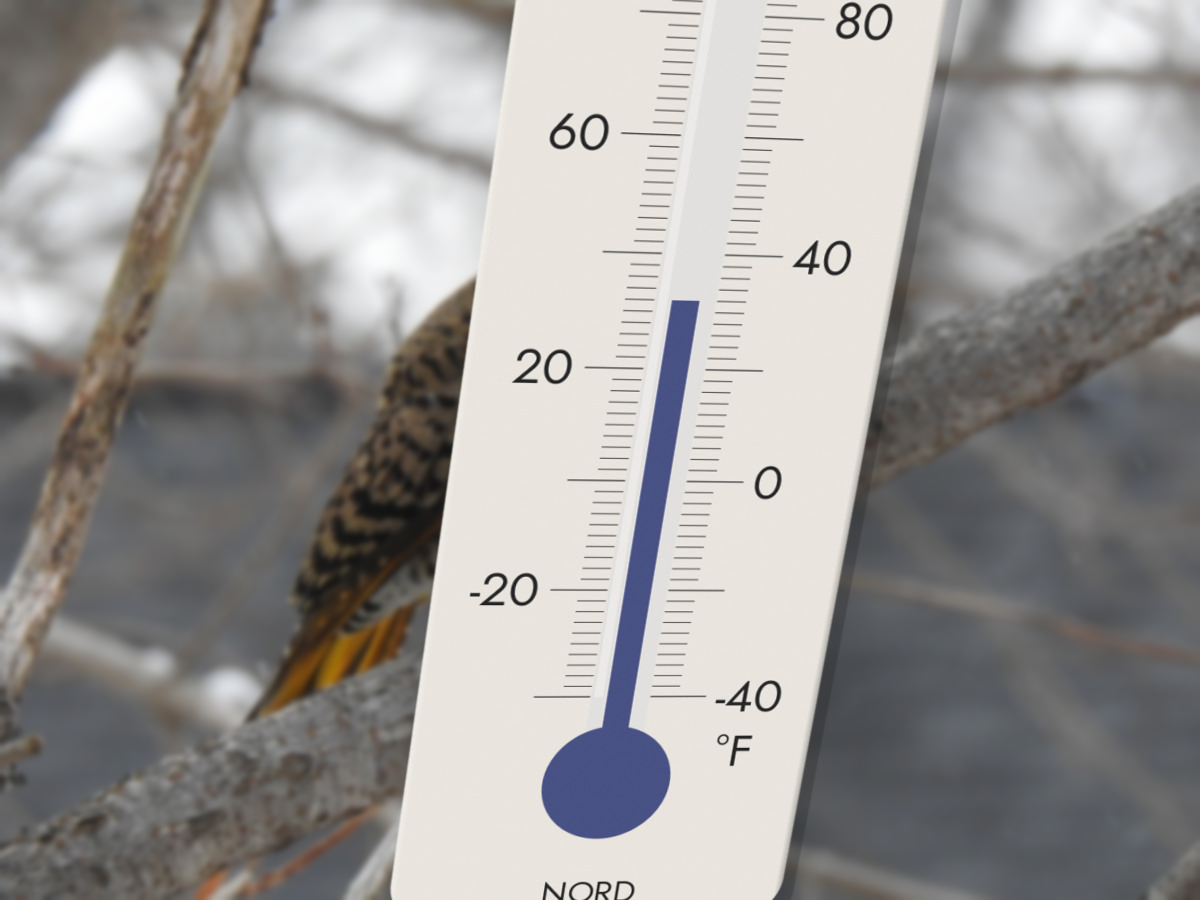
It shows 32
